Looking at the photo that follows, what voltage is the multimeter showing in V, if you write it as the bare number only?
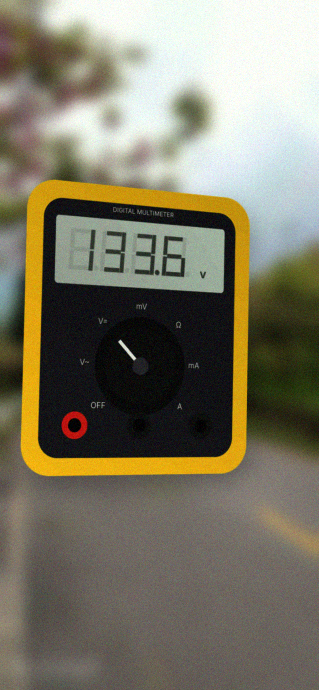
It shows 133.6
